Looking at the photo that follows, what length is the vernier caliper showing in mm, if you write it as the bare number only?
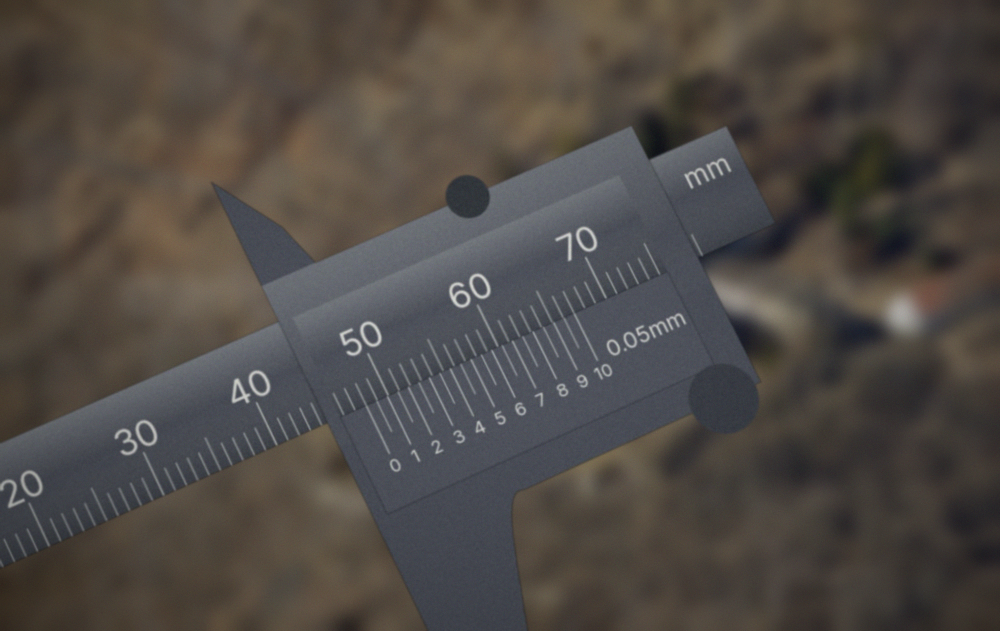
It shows 48.0
